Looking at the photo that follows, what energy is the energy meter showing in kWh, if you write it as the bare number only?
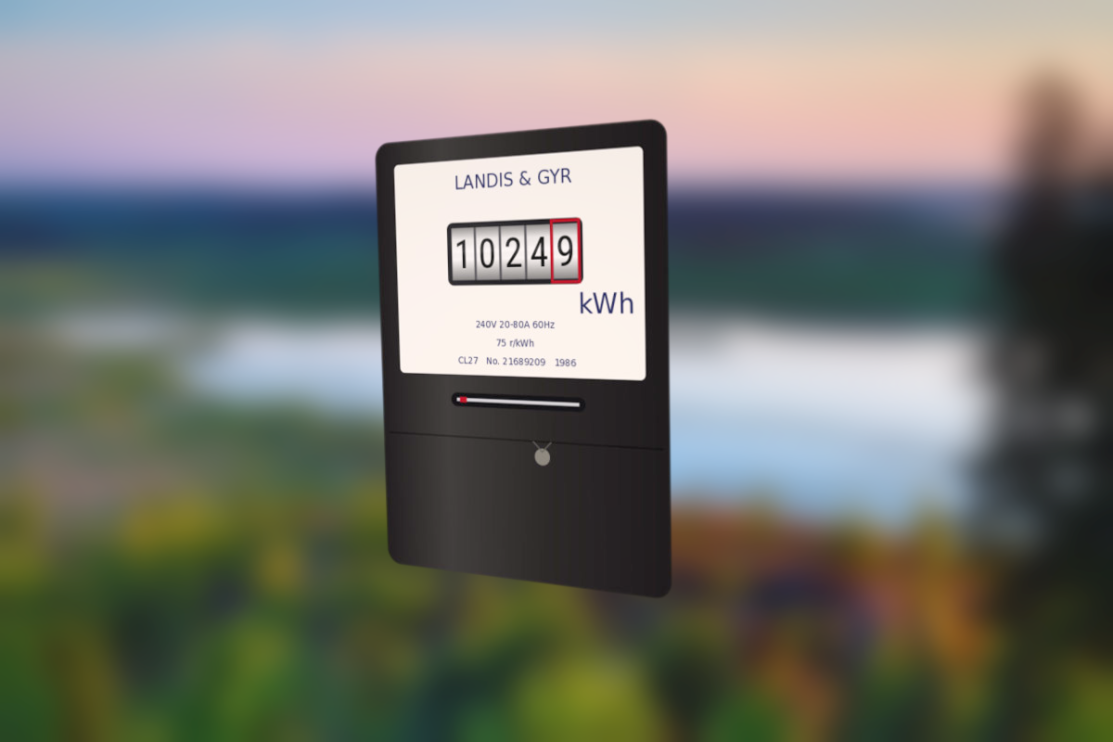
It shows 1024.9
